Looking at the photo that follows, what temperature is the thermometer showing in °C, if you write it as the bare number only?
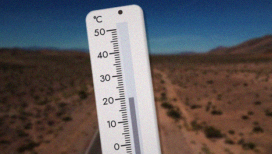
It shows 20
